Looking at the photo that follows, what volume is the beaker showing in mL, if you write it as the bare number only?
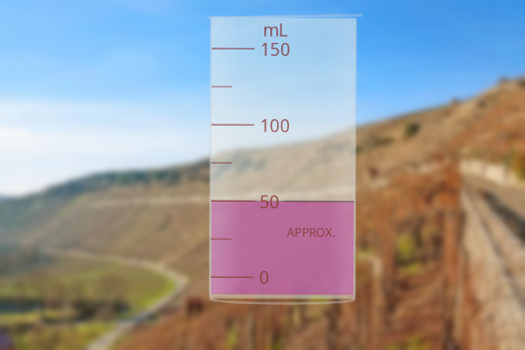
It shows 50
